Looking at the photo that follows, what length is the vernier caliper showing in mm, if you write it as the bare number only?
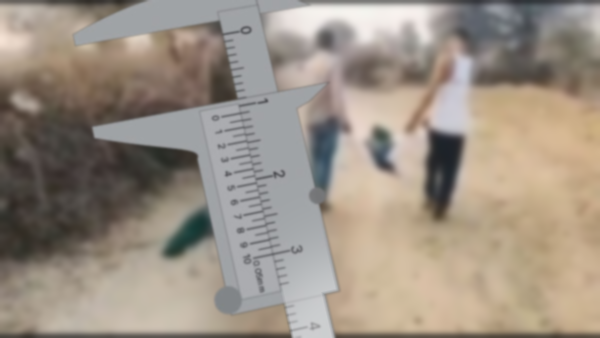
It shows 11.0
